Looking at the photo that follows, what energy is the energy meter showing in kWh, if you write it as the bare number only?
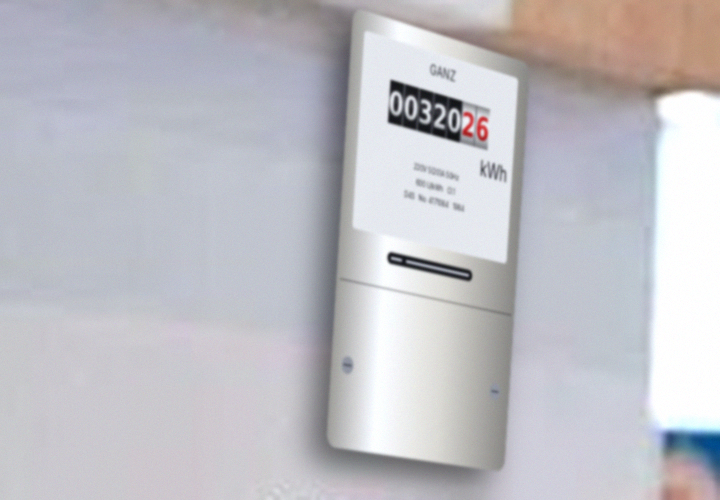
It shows 320.26
